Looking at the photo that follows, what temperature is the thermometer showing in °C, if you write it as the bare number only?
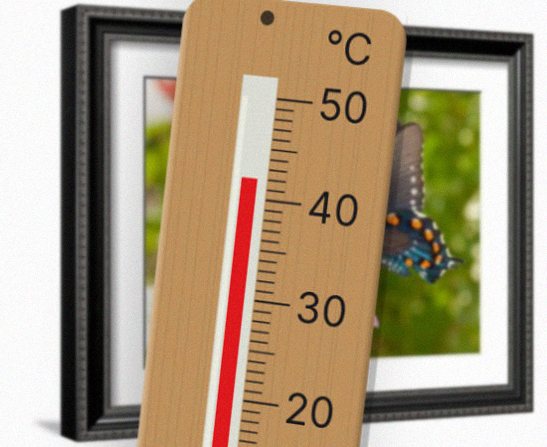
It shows 42
